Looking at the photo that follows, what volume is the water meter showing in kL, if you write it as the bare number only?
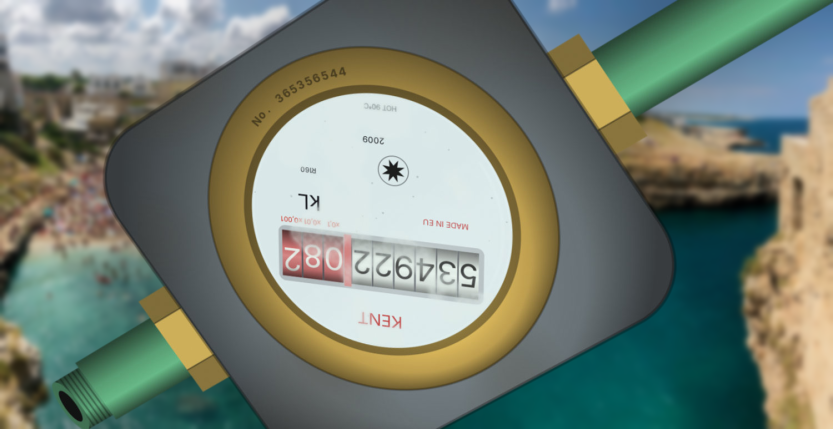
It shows 534922.082
